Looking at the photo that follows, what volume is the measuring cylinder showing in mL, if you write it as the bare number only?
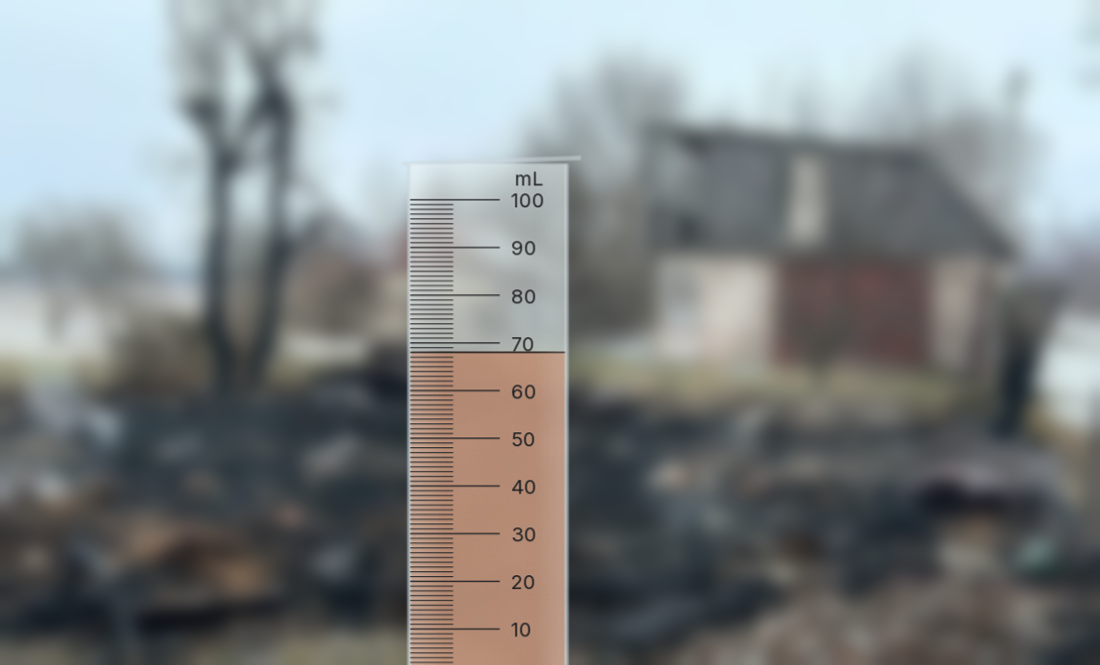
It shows 68
